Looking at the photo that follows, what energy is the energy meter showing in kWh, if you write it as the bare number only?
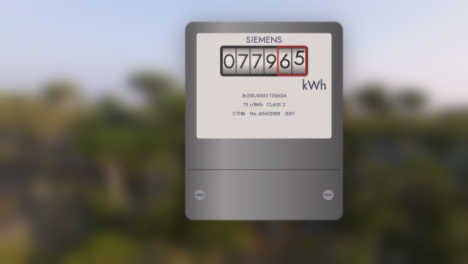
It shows 779.65
